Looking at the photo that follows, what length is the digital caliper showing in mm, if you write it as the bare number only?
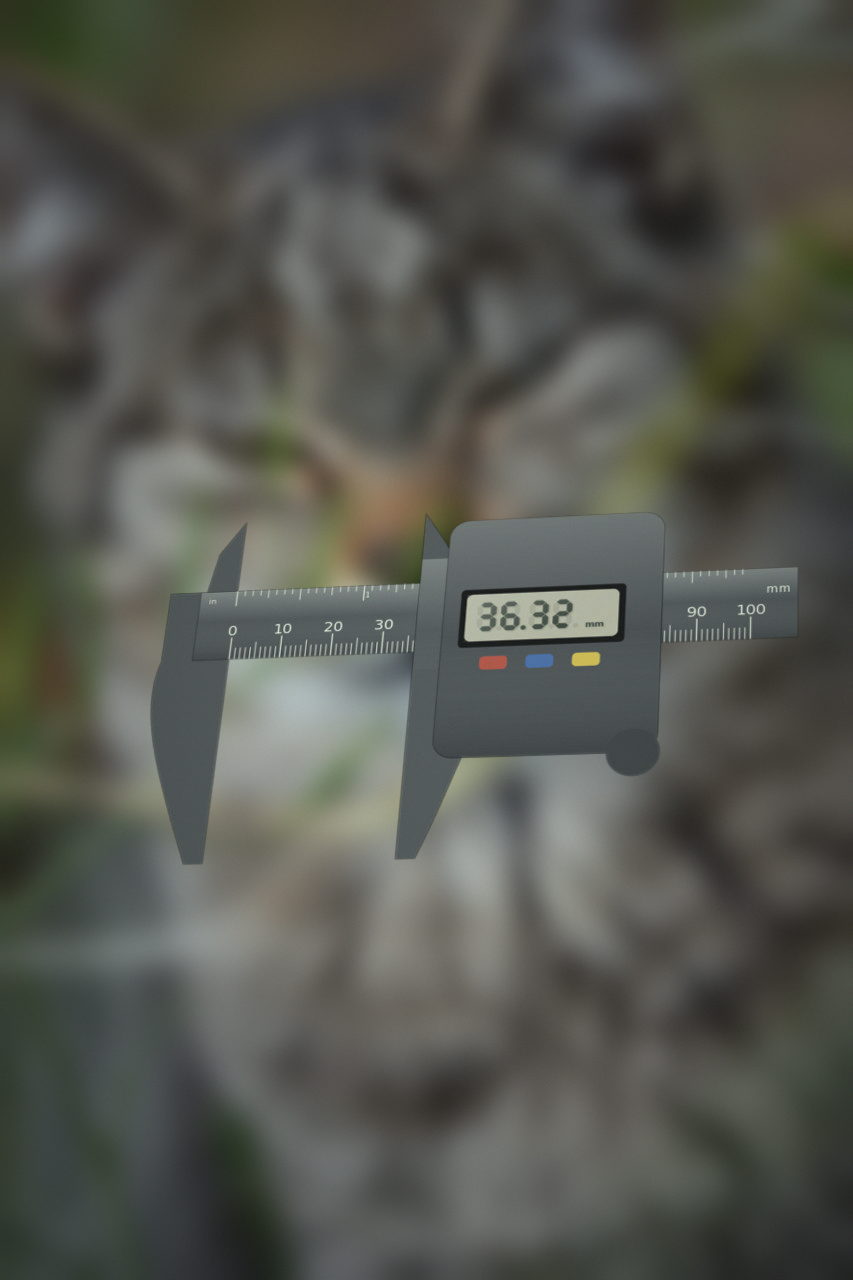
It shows 36.32
